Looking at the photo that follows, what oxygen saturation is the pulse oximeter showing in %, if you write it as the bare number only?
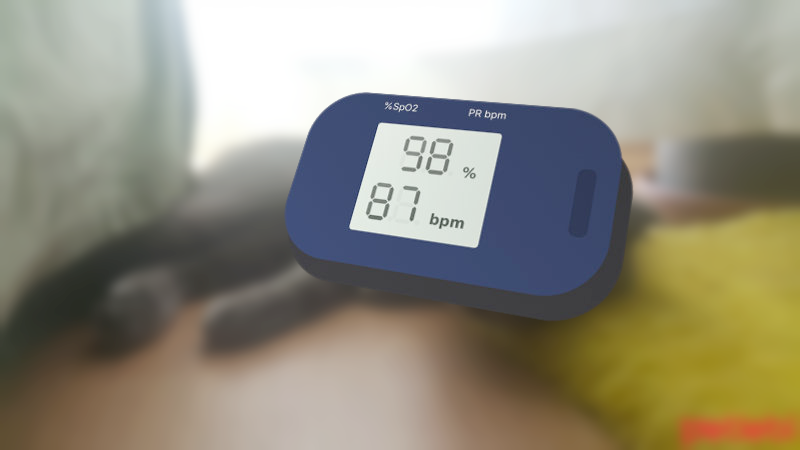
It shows 98
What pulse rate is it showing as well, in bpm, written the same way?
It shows 87
